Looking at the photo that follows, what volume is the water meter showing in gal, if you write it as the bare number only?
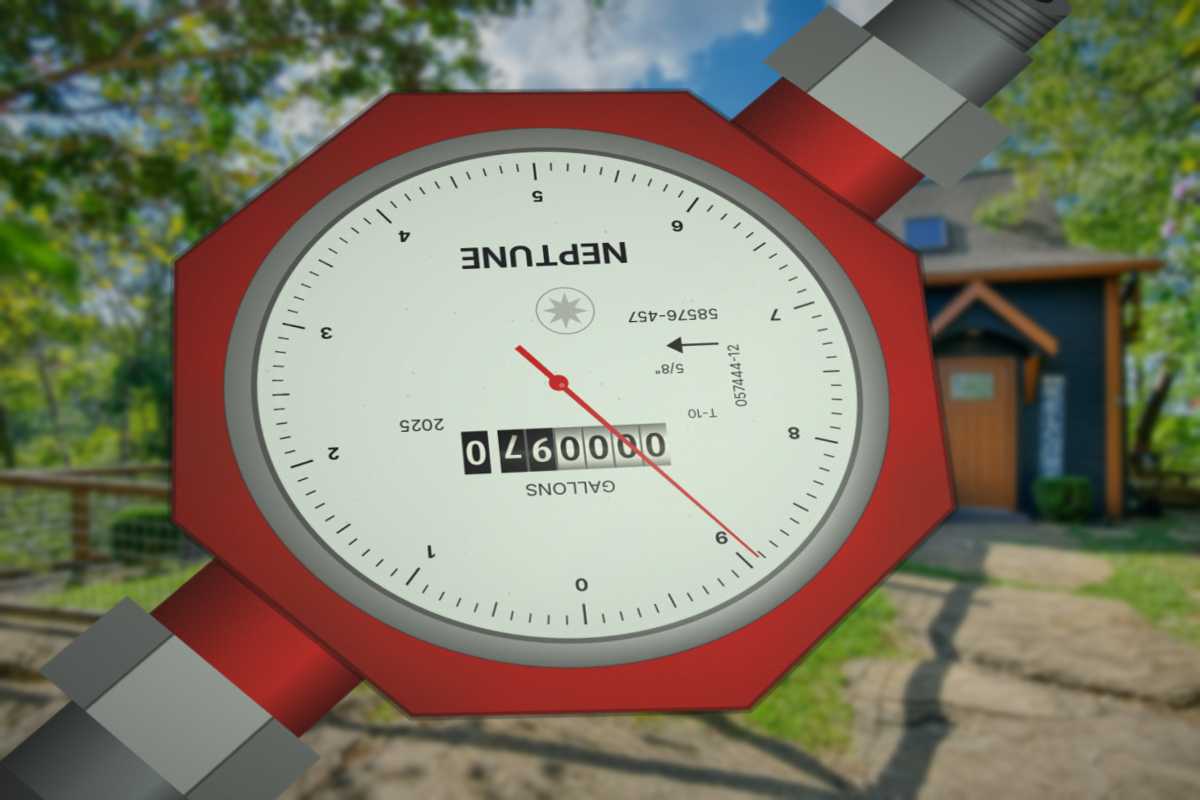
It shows 968.9
